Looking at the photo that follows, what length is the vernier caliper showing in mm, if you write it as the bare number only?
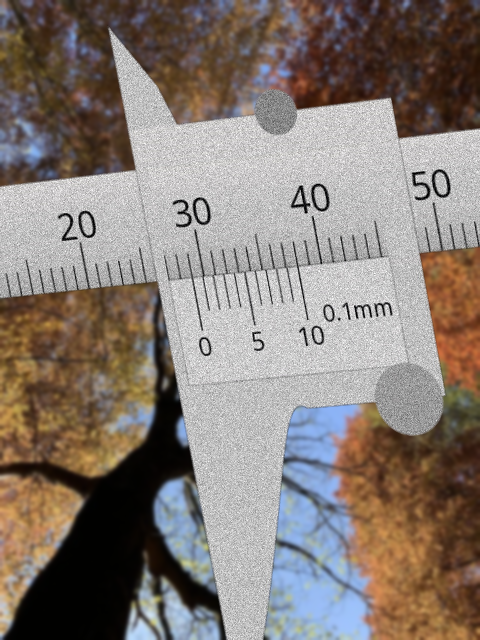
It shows 29.0
